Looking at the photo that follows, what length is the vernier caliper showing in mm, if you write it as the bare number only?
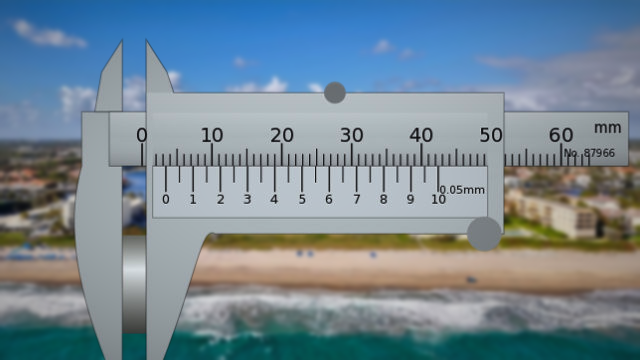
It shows 3.4
